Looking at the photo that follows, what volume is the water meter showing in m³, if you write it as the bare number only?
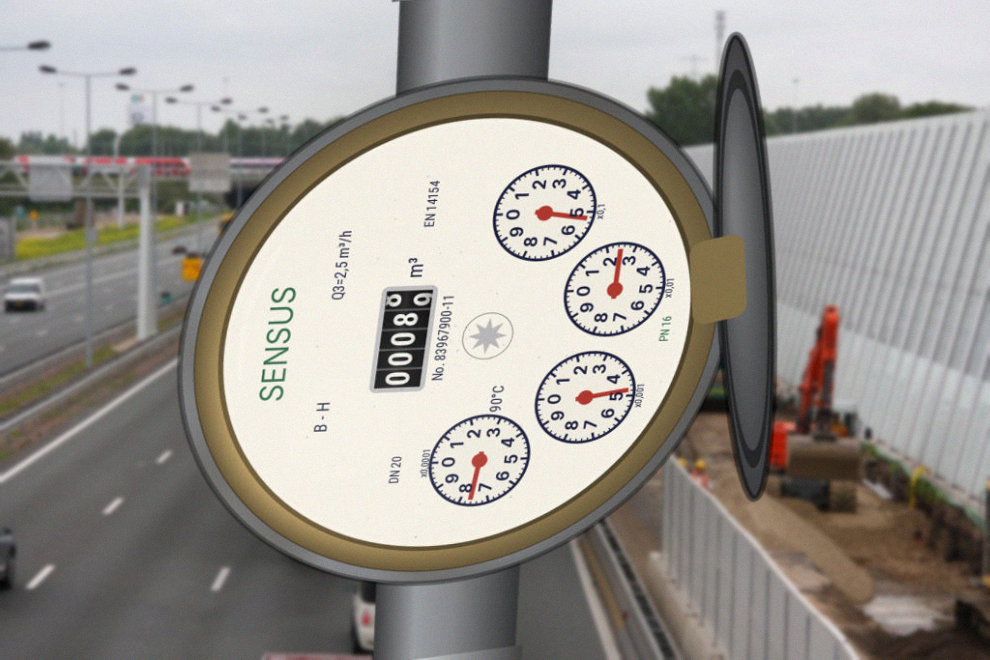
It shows 88.5247
